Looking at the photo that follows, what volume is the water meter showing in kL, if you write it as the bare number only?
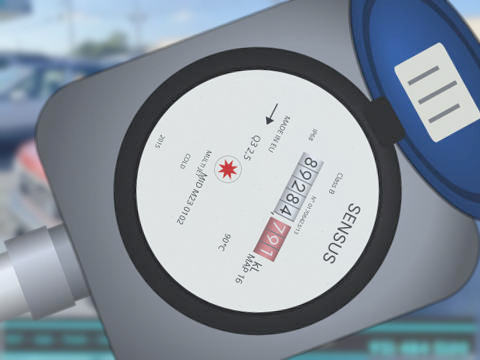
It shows 89284.791
